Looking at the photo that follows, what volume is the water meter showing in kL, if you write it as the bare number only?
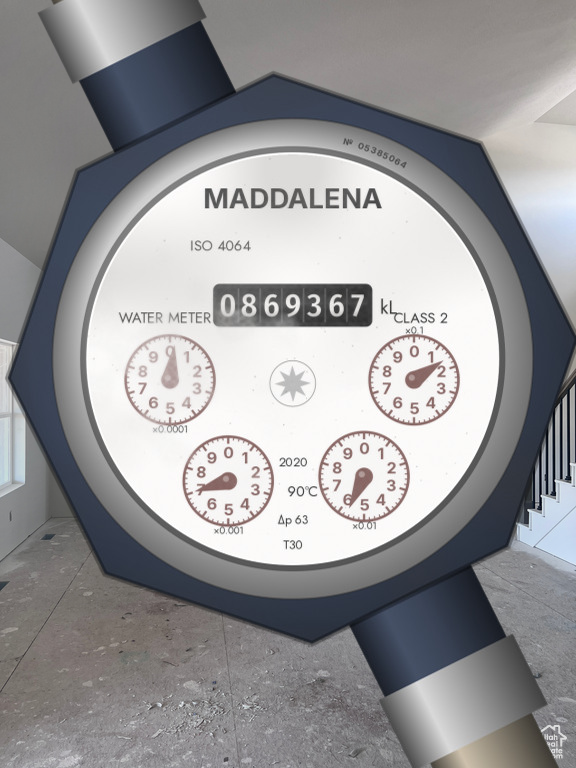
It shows 869367.1570
